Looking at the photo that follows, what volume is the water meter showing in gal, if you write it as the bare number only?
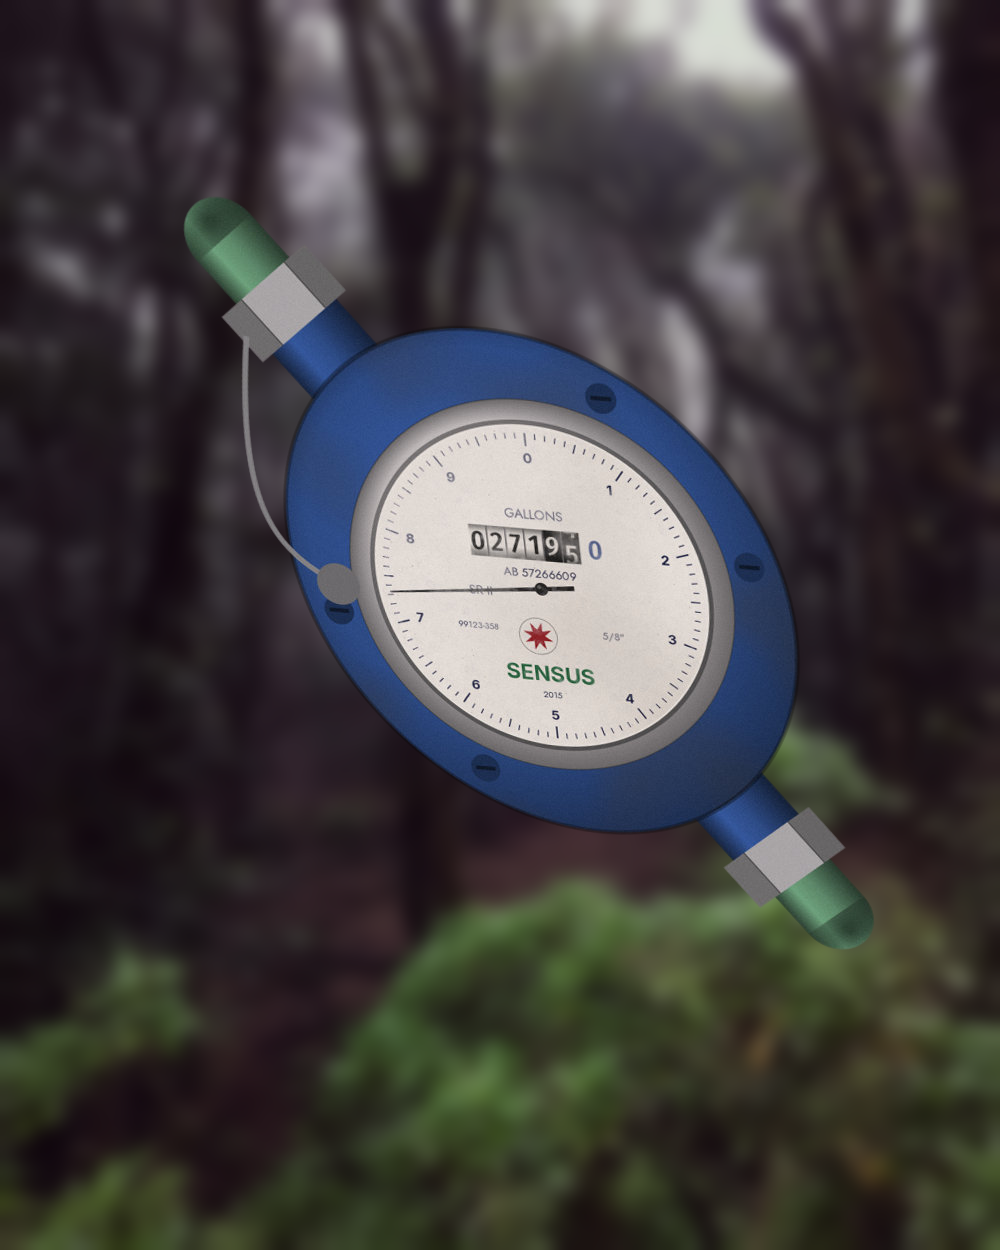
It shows 271947.3
